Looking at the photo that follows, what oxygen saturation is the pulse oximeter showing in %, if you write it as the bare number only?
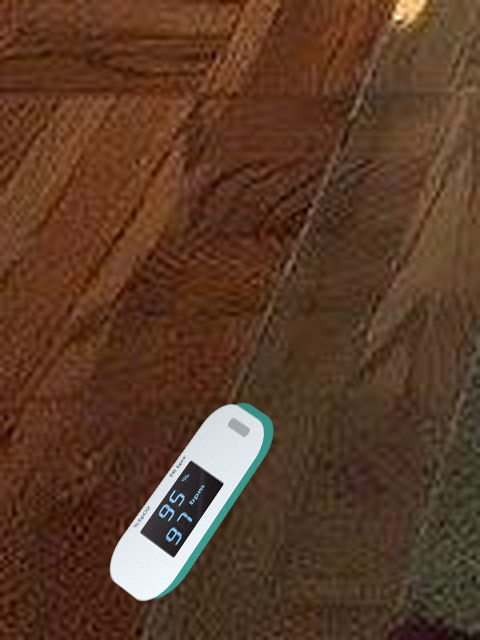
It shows 95
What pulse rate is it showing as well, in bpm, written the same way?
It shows 97
